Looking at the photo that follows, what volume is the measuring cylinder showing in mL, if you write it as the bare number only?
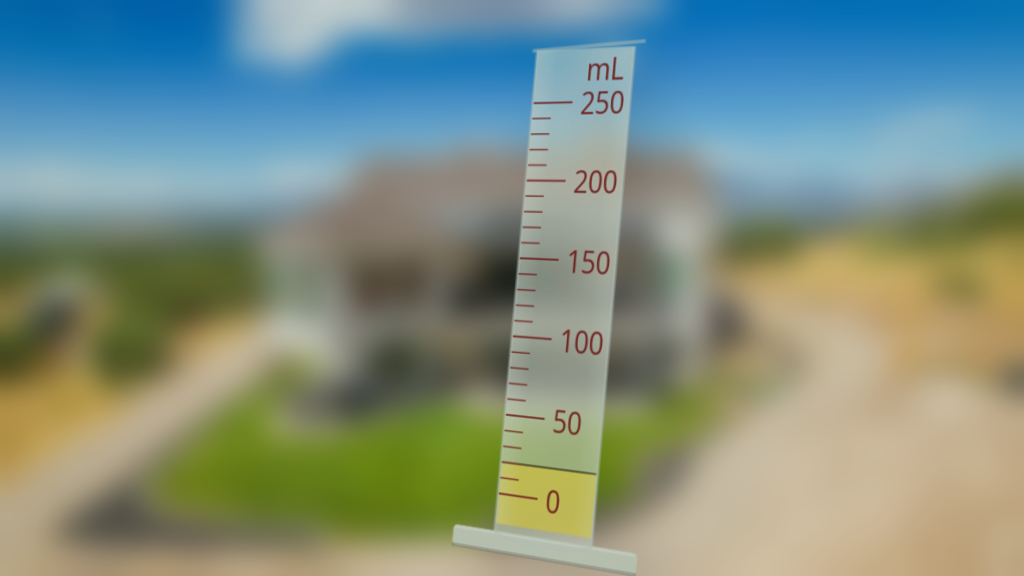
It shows 20
